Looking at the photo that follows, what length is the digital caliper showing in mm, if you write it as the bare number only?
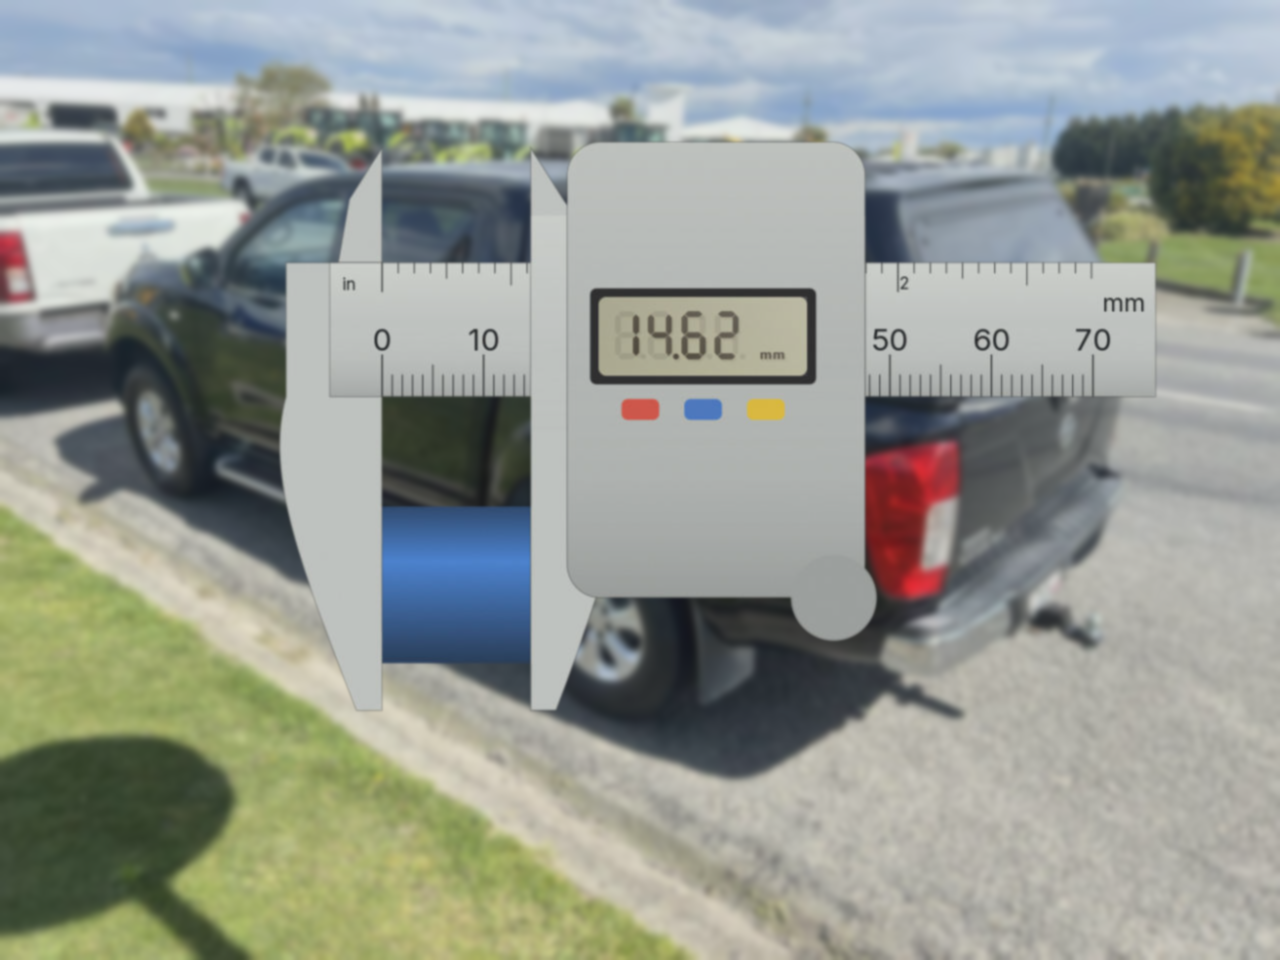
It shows 14.62
